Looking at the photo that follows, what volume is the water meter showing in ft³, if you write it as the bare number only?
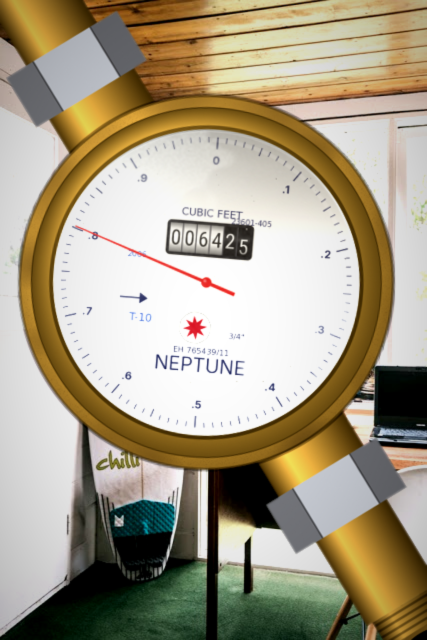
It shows 6424.80
